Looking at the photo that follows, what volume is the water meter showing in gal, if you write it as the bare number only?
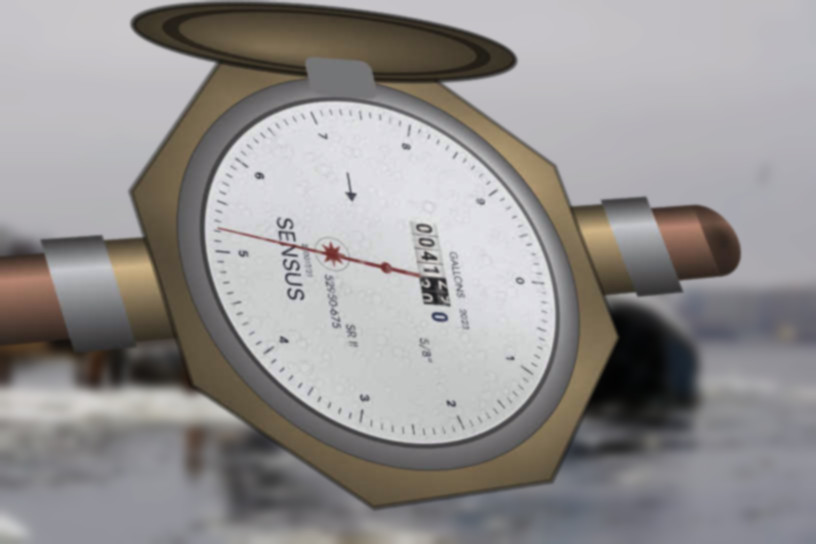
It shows 41295.2
